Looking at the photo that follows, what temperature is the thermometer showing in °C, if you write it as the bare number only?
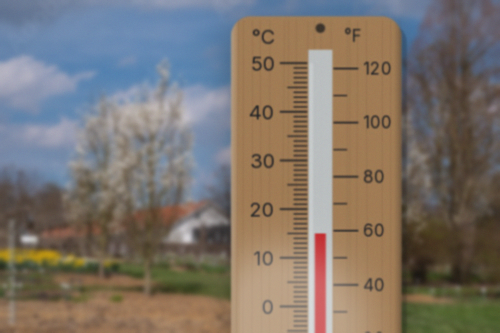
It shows 15
